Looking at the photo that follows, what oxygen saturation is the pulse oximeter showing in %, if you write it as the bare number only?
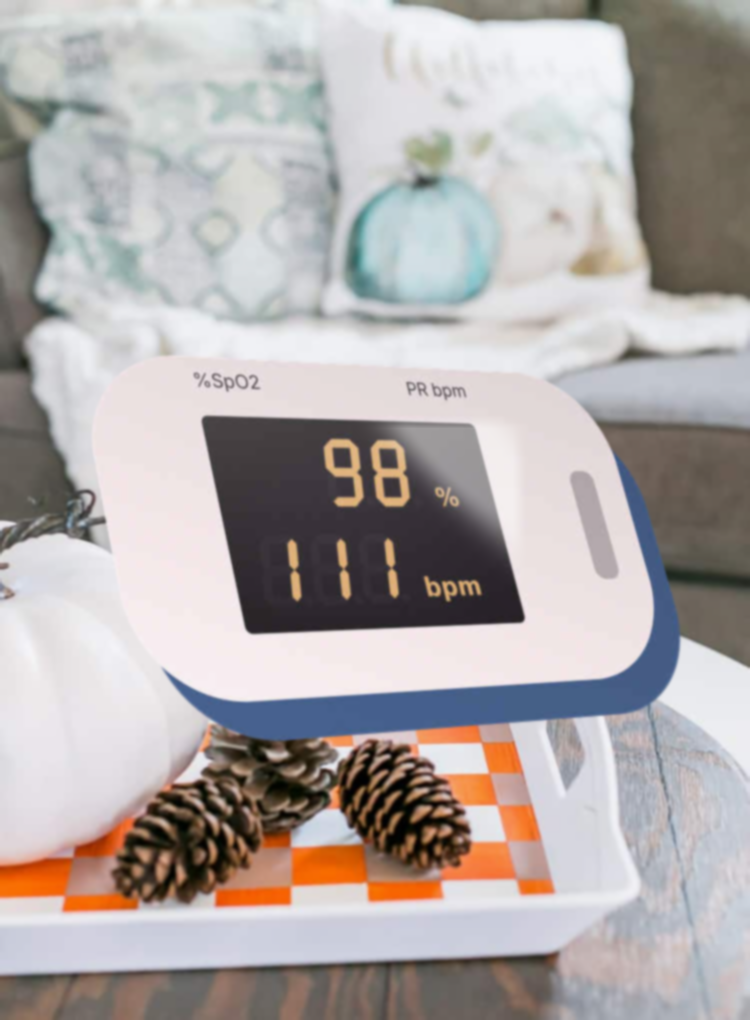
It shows 98
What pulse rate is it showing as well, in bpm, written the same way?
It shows 111
